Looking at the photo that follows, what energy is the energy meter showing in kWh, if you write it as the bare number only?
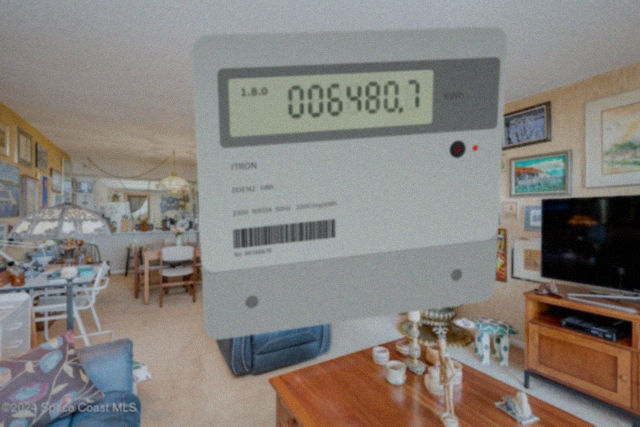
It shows 6480.7
